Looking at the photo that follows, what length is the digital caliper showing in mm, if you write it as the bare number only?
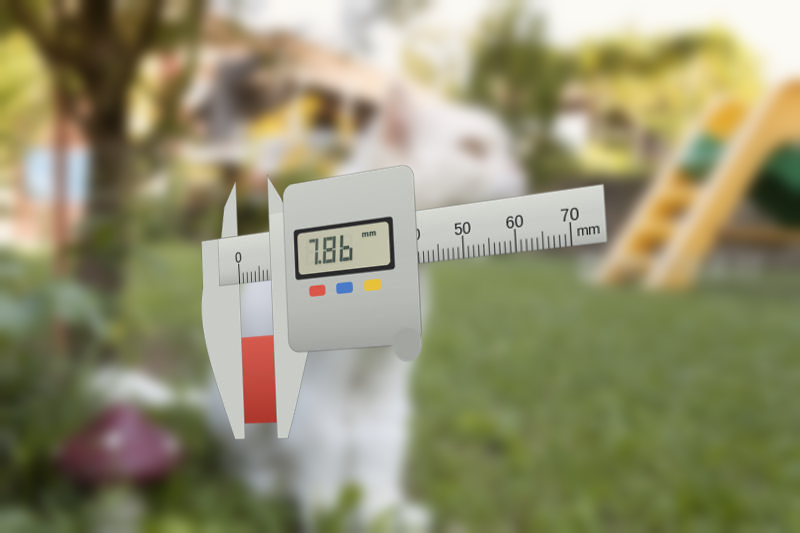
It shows 7.86
